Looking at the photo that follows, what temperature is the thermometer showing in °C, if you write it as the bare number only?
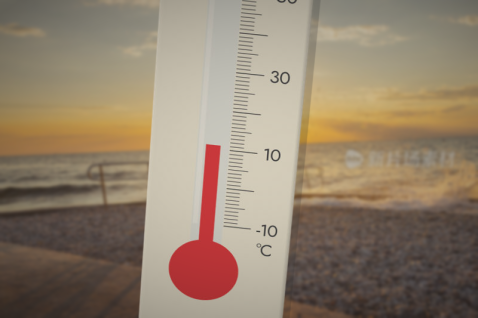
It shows 11
